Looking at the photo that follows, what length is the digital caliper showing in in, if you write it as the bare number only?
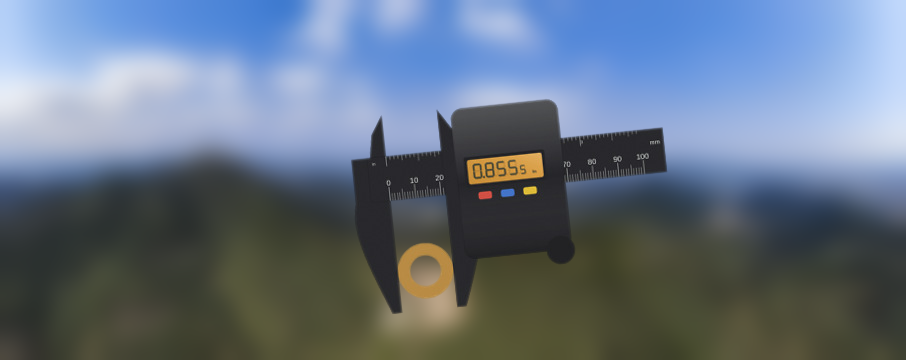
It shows 0.8555
